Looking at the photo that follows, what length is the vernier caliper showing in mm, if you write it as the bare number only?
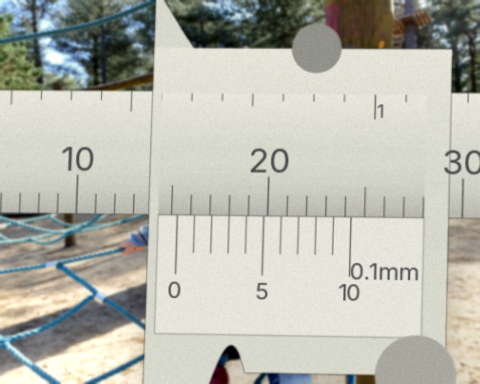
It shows 15.3
